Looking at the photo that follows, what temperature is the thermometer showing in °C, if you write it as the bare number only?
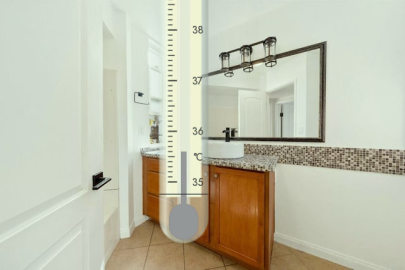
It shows 35.6
